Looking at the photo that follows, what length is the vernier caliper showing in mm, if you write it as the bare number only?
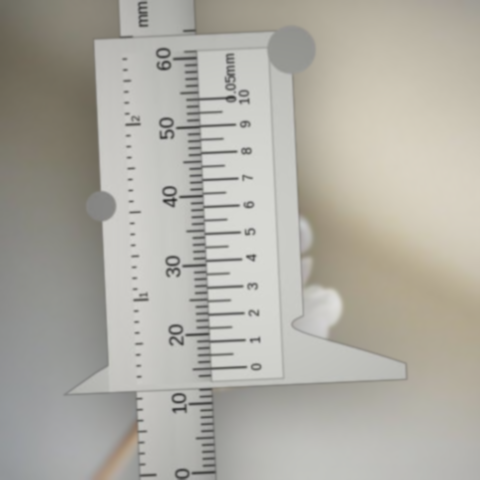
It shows 15.0
